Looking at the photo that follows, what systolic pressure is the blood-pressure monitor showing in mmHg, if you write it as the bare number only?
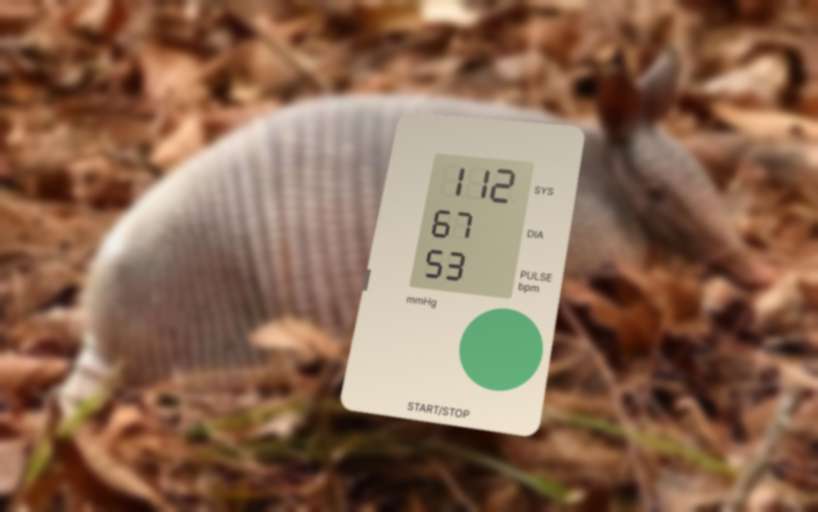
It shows 112
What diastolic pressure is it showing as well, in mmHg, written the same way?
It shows 67
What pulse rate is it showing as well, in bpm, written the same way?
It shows 53
